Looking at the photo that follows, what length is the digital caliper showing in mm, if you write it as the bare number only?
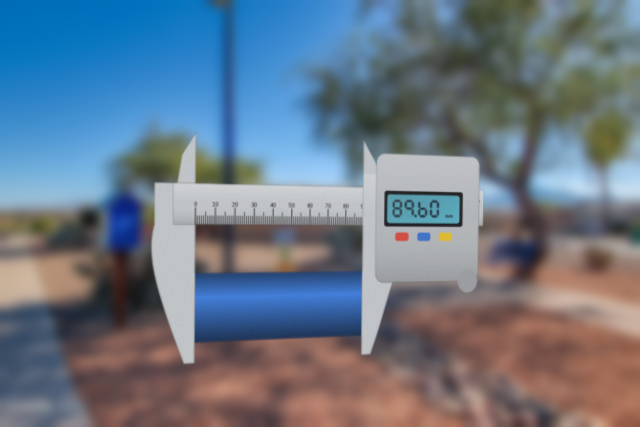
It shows 89.60
